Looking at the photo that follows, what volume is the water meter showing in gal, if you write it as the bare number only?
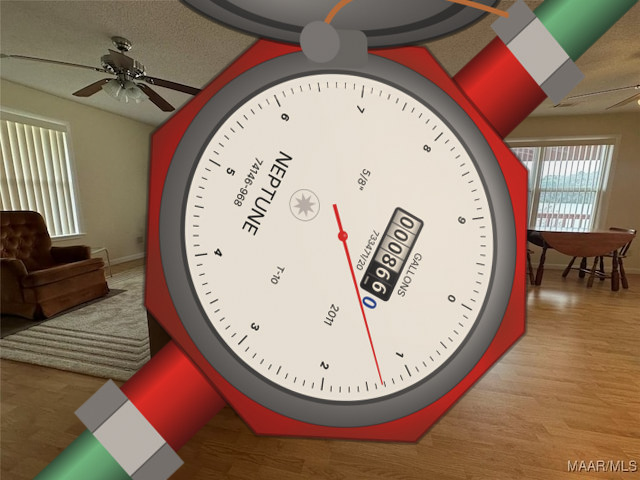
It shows 8661.3
